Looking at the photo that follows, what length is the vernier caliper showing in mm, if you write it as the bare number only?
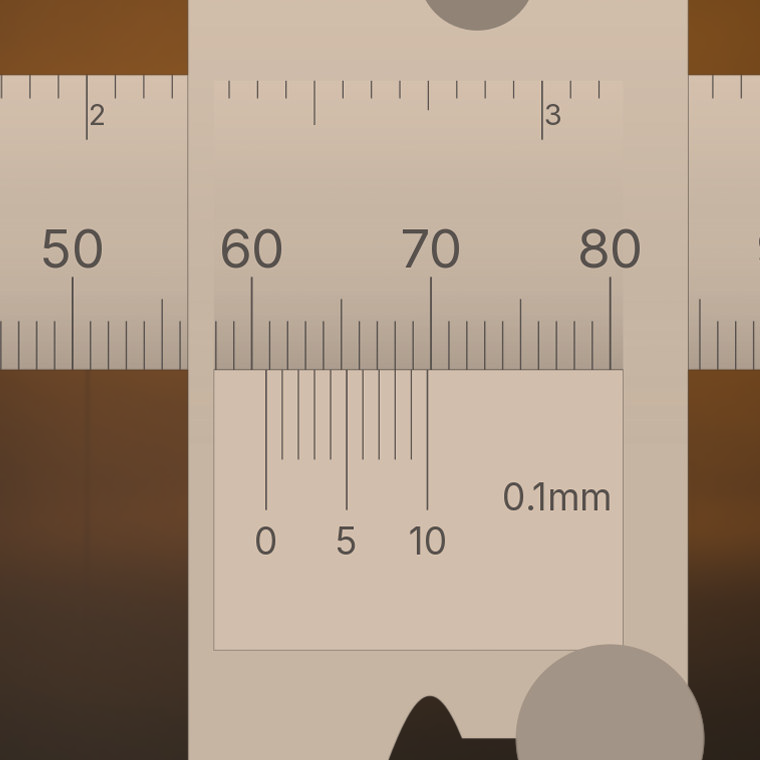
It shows 60.8
